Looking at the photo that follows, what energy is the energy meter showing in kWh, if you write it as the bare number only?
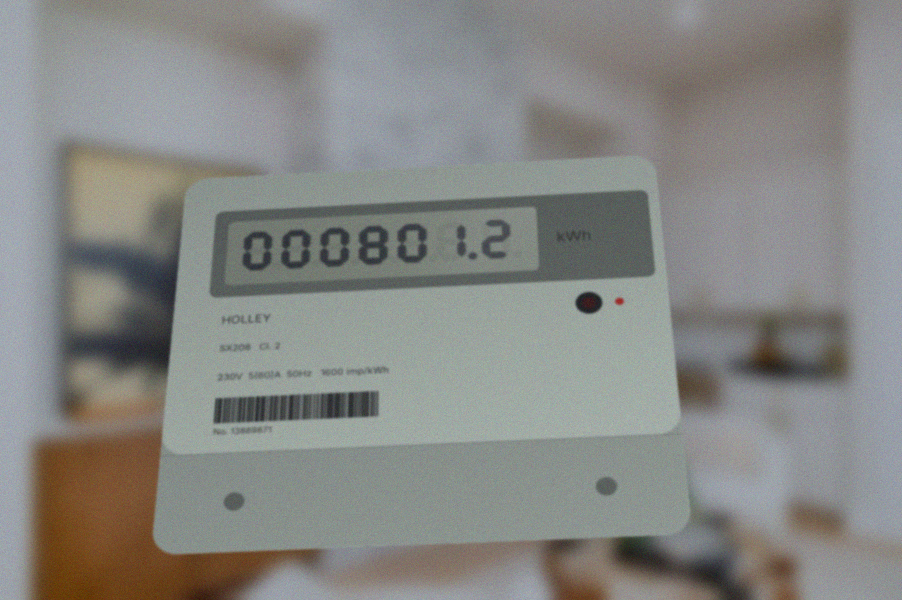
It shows 801.2
